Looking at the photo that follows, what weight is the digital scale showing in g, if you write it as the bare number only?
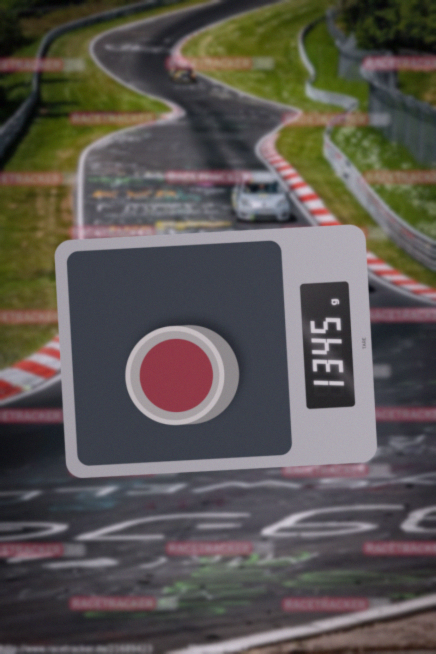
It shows 1345
